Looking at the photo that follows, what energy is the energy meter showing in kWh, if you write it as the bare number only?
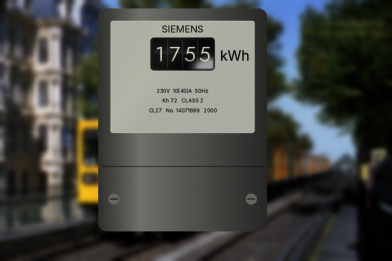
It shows 1755
